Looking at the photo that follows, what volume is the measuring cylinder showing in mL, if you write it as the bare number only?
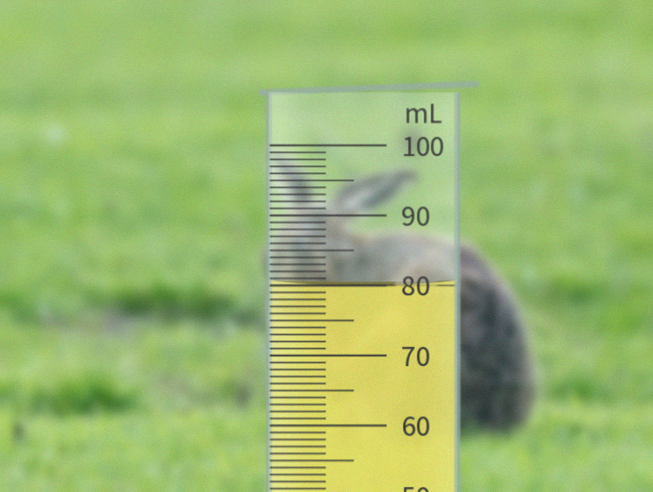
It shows 80
